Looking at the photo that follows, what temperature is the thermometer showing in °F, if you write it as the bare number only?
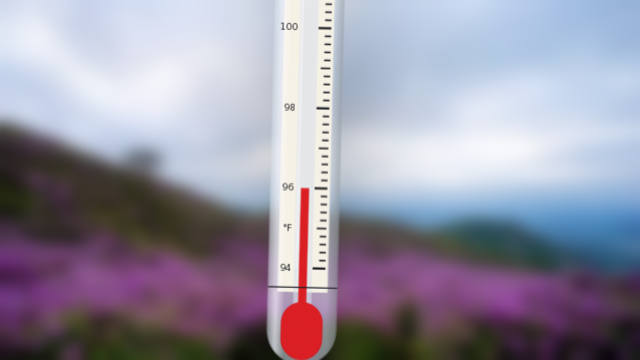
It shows 96
